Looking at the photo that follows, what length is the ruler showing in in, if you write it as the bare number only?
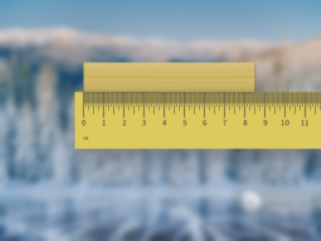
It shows 8.5
